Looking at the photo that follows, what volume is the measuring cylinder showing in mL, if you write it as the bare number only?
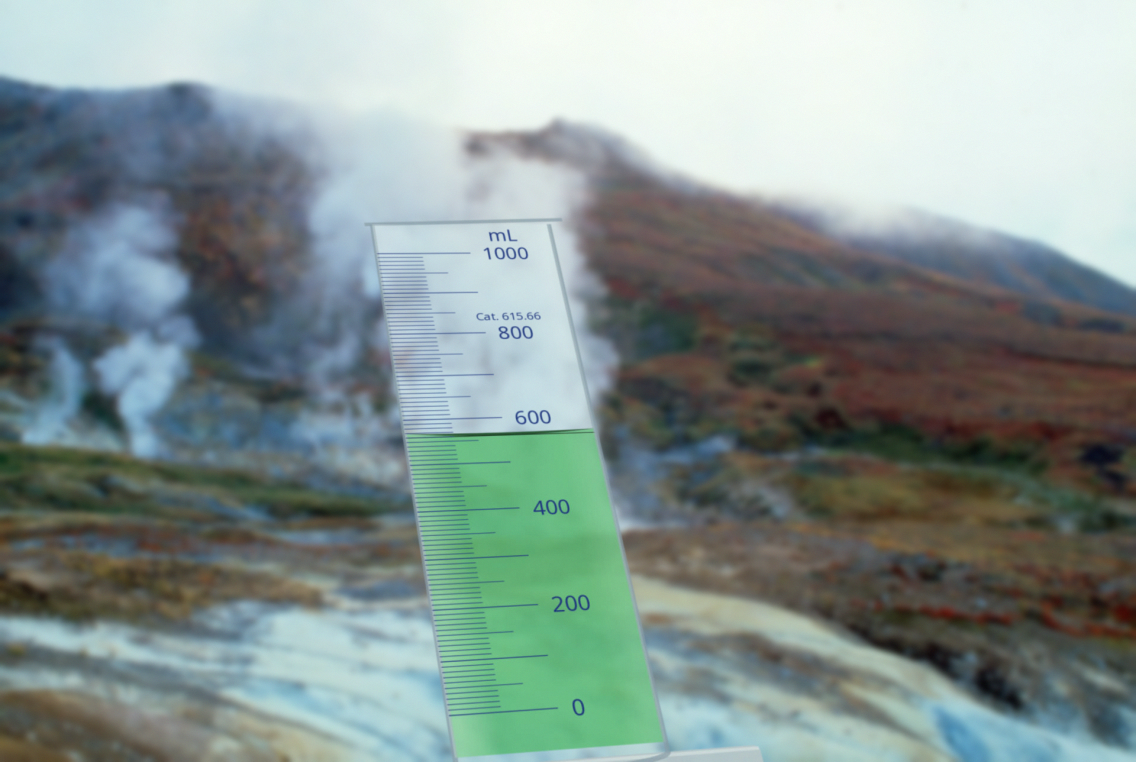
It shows 560
